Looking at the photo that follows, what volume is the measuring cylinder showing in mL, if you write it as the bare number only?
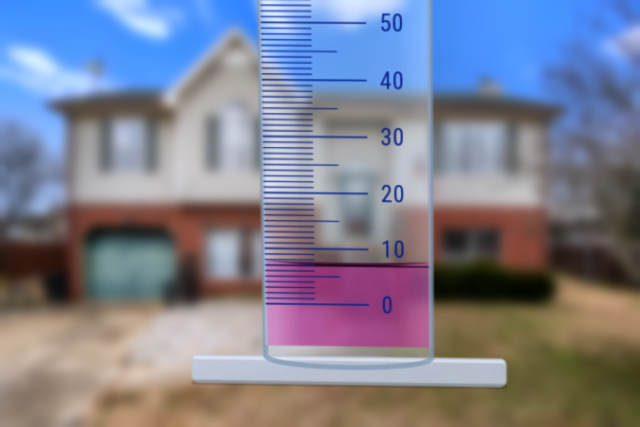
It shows 7
